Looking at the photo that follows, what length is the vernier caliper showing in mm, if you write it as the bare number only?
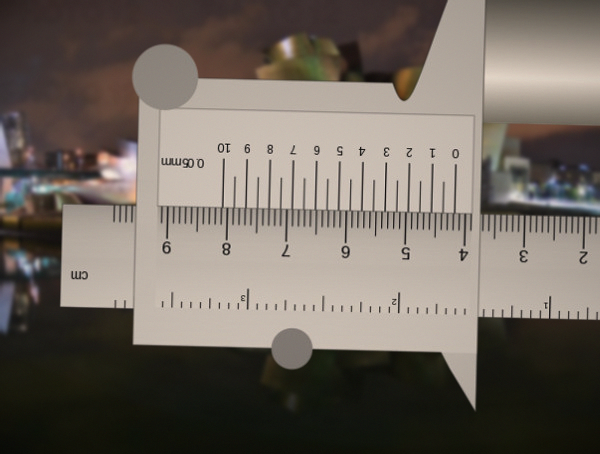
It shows 41.8
